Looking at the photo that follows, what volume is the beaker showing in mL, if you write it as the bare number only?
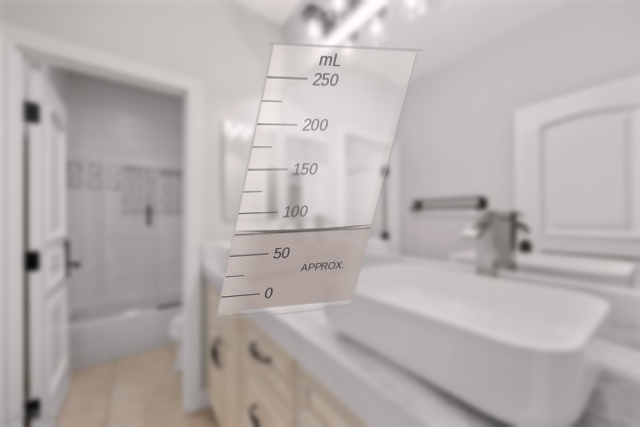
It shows 75
